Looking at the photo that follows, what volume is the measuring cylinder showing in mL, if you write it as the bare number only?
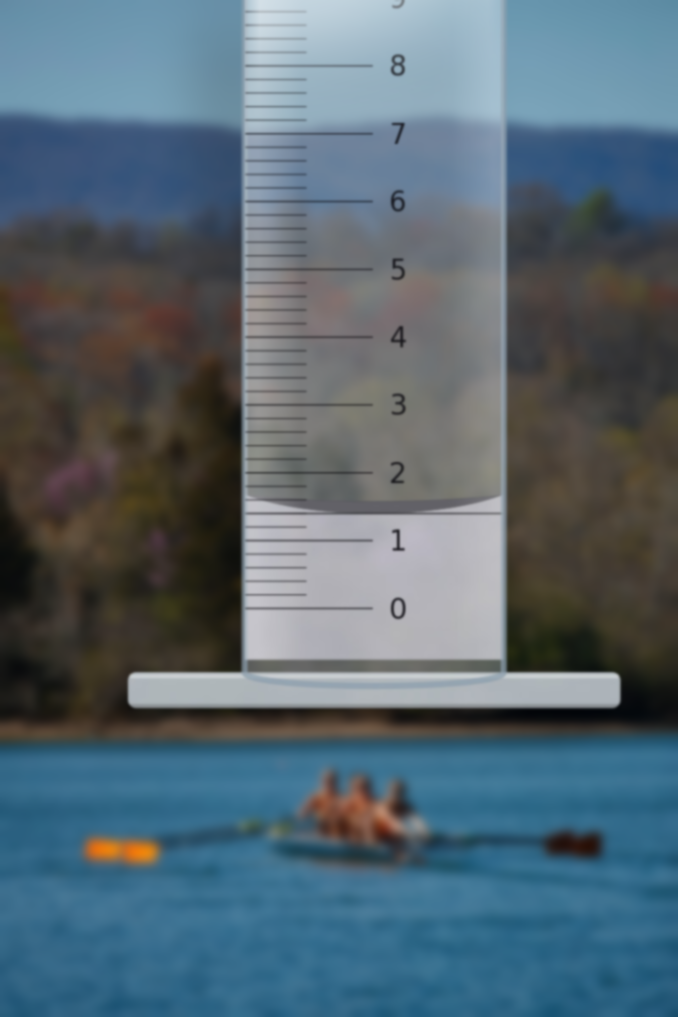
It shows 1.4
